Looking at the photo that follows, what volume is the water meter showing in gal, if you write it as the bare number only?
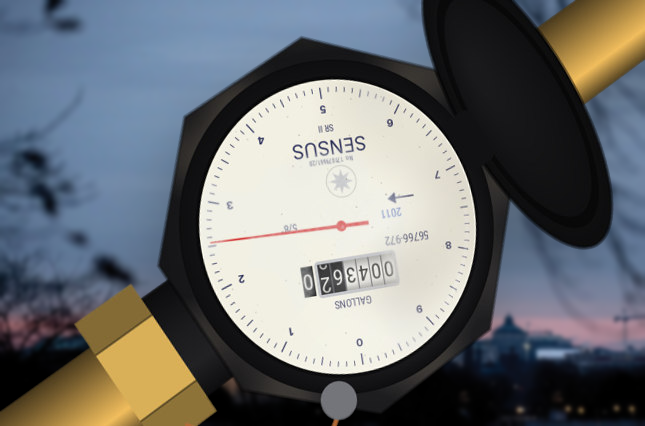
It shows 43622.5
